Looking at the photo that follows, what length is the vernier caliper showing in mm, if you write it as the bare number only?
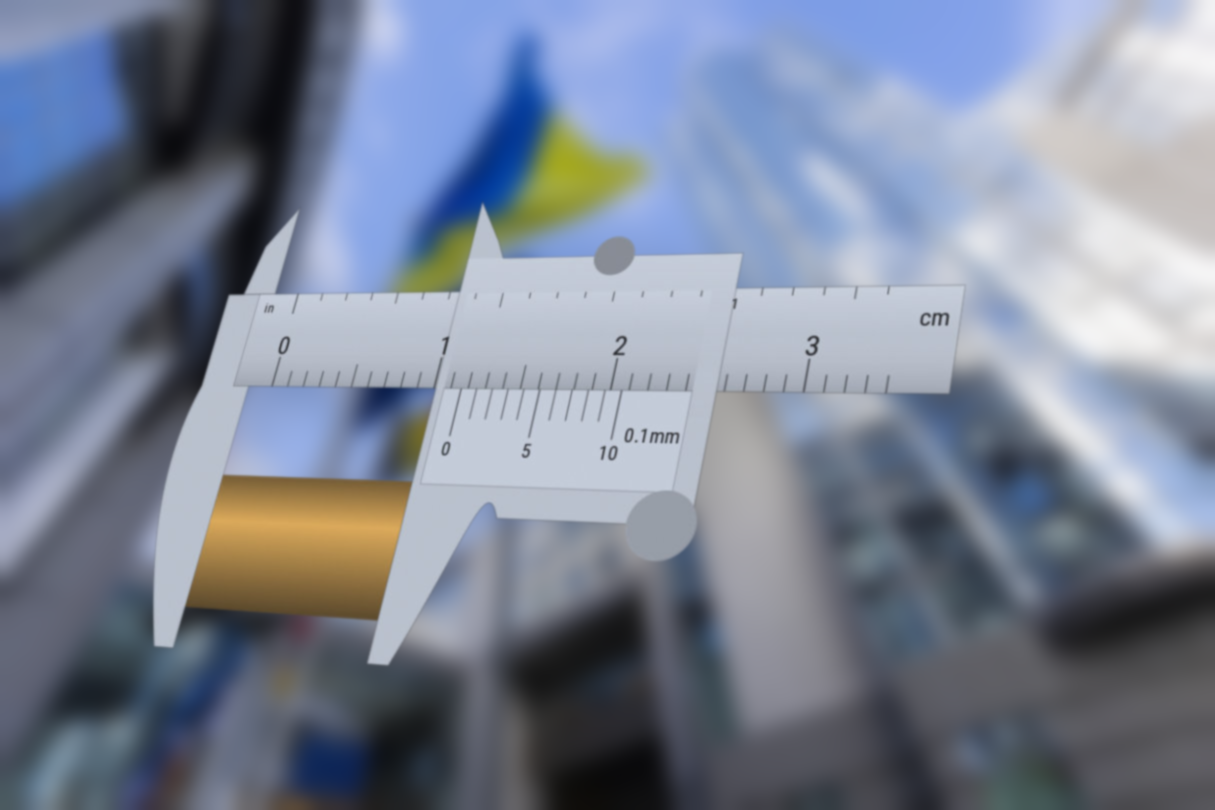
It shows 11.6
